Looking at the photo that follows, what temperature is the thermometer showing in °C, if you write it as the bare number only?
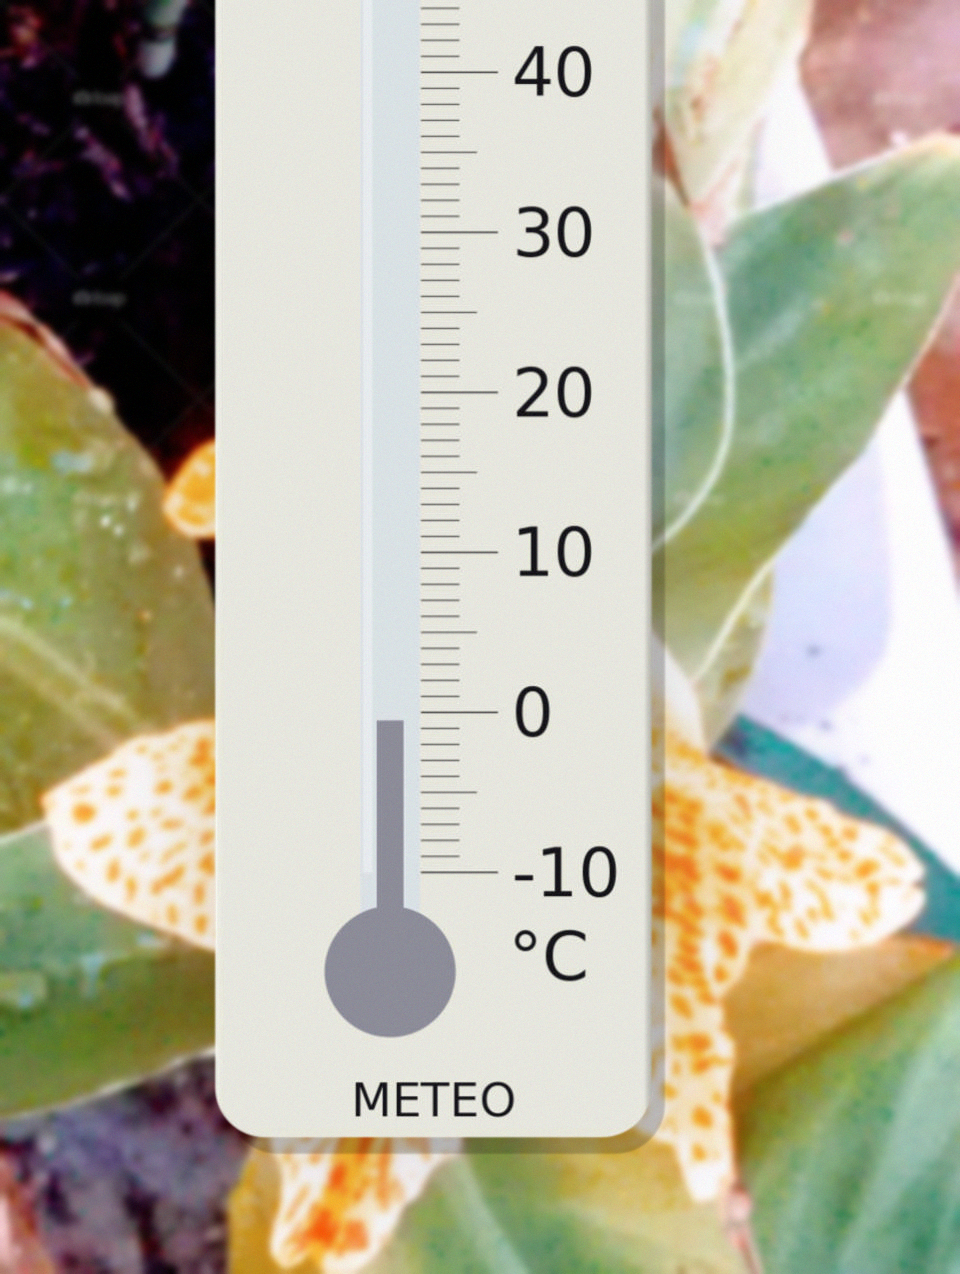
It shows -0.5
